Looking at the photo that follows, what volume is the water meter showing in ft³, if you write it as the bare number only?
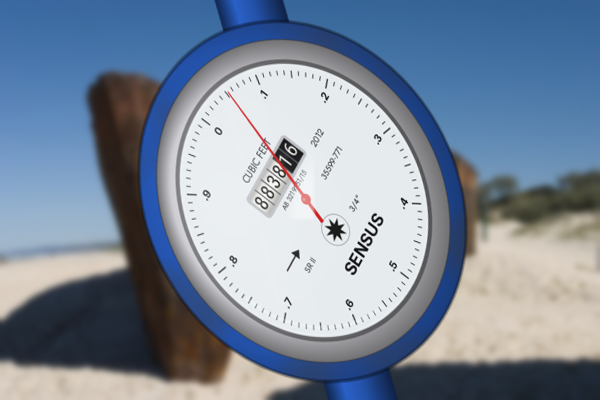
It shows 883816.05
